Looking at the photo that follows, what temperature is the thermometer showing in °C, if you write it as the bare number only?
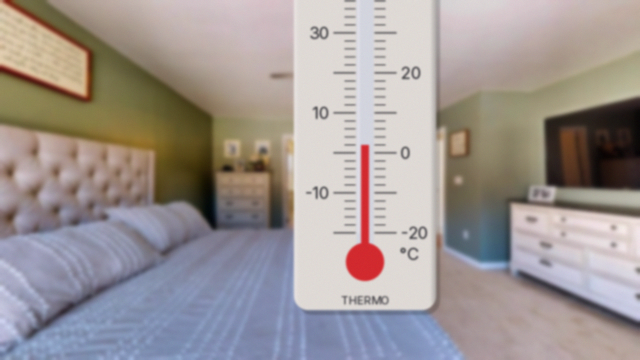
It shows 2
